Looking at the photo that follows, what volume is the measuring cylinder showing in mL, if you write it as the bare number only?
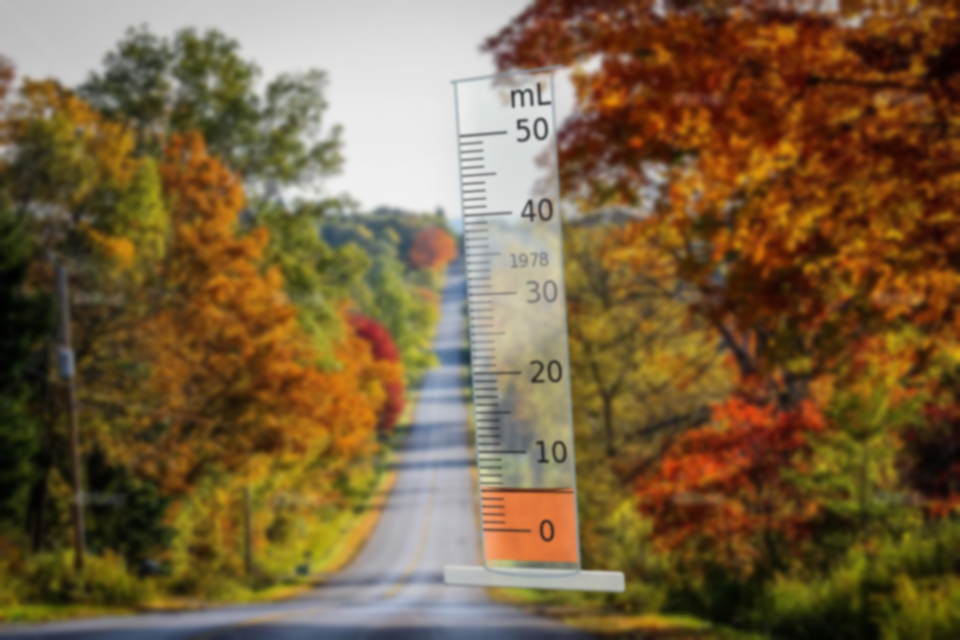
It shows 5
